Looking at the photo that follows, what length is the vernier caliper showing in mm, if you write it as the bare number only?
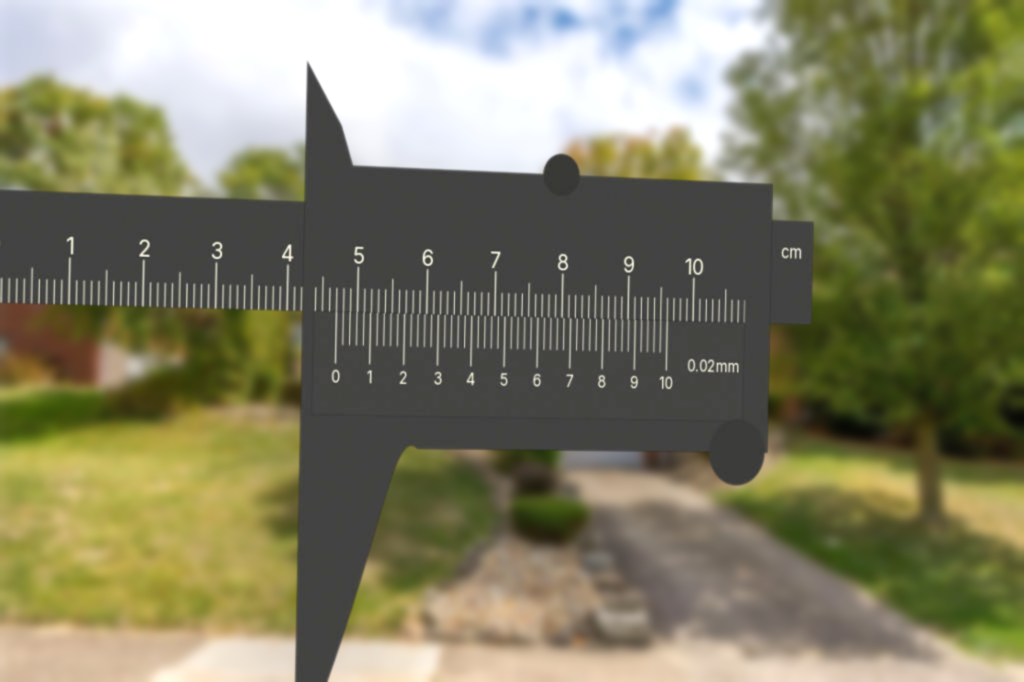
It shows 47.0
